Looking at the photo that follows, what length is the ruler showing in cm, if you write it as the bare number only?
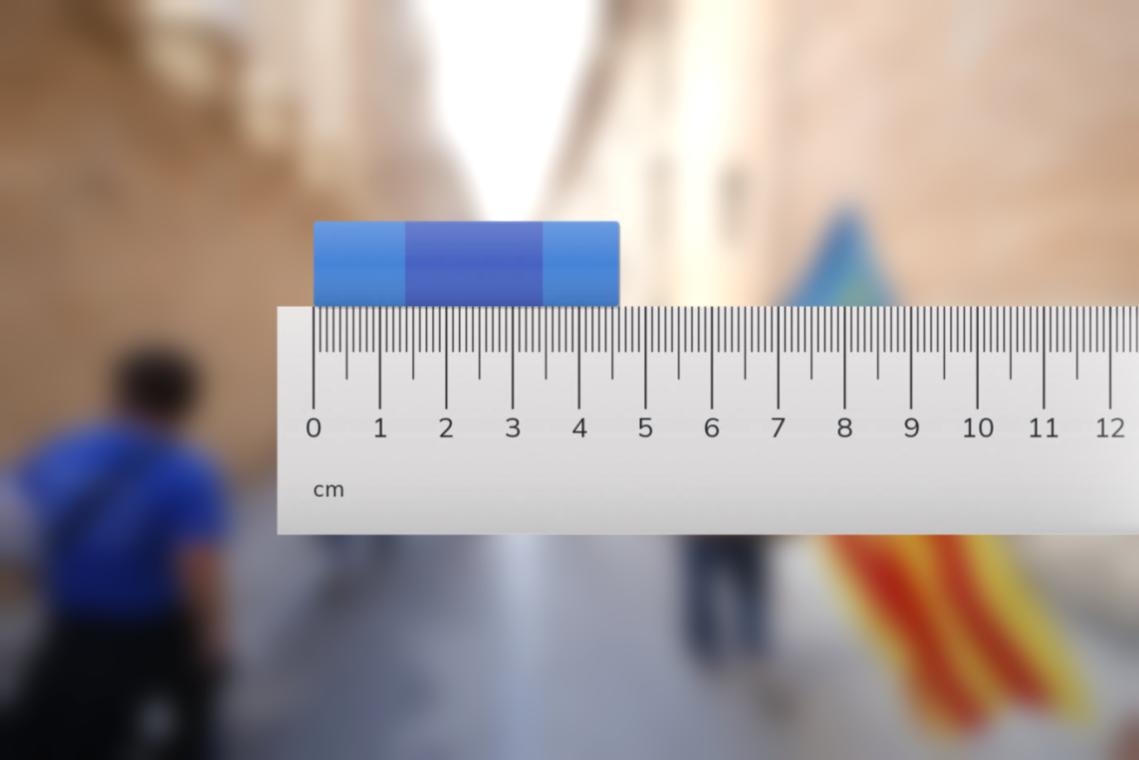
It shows 4.6
